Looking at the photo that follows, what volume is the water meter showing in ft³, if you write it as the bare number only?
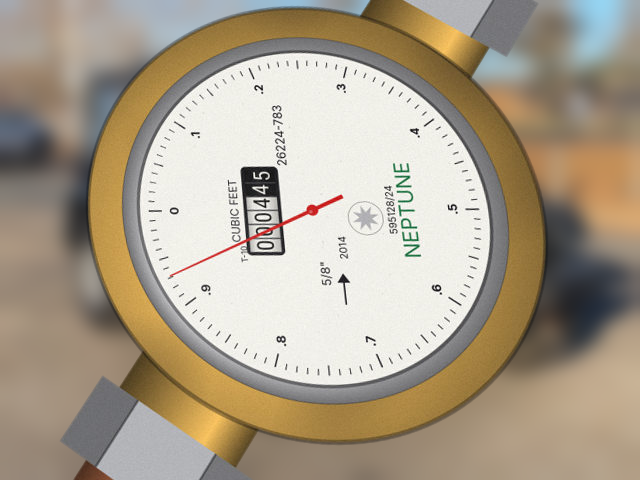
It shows 444.93
